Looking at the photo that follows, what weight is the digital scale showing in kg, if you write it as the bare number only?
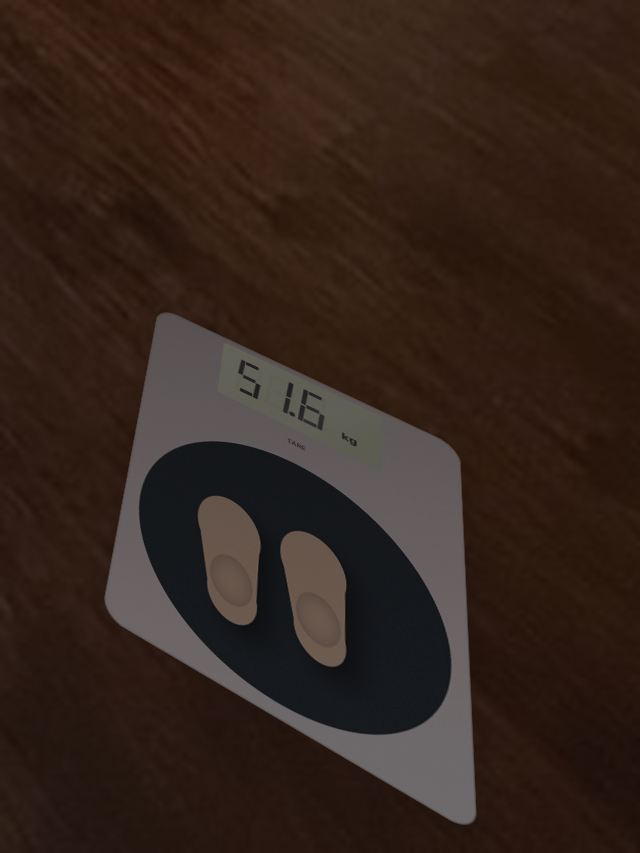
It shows 51.6
